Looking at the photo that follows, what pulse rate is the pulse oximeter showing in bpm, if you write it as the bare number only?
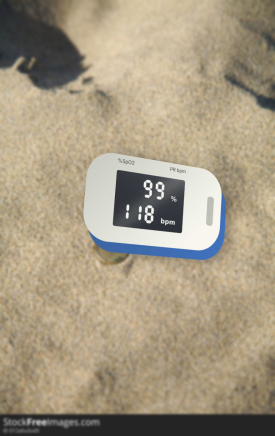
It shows 118
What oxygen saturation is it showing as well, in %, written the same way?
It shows 99
